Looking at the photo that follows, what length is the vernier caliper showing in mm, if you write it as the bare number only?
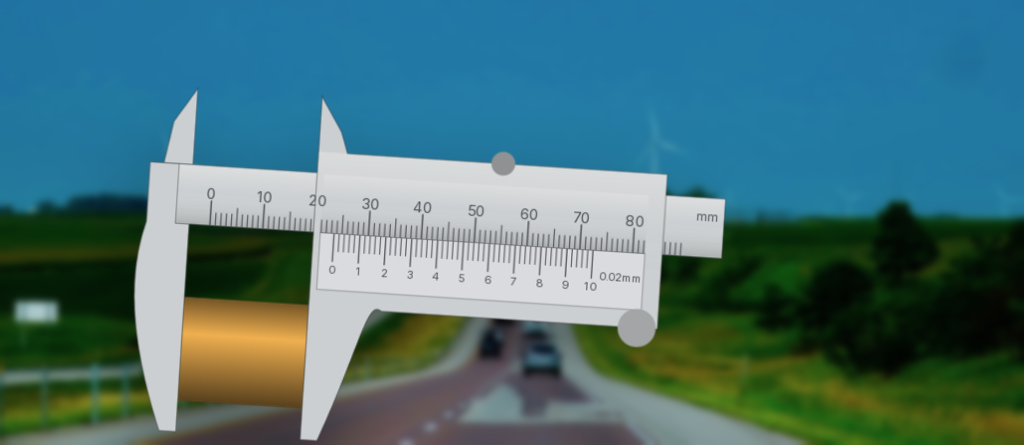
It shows 23.5
